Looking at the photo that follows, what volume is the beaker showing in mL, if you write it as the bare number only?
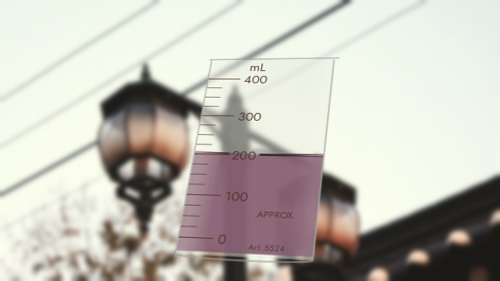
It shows 200
